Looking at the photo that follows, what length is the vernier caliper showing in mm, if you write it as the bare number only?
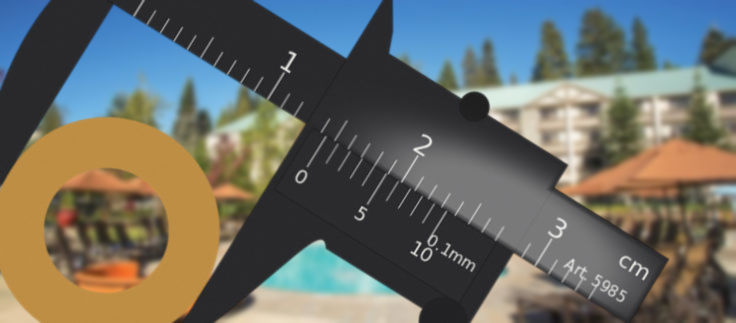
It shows 14.4
